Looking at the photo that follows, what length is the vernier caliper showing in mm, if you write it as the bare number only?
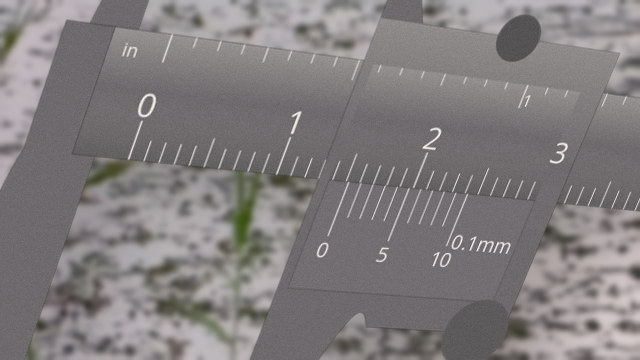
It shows 15.2
